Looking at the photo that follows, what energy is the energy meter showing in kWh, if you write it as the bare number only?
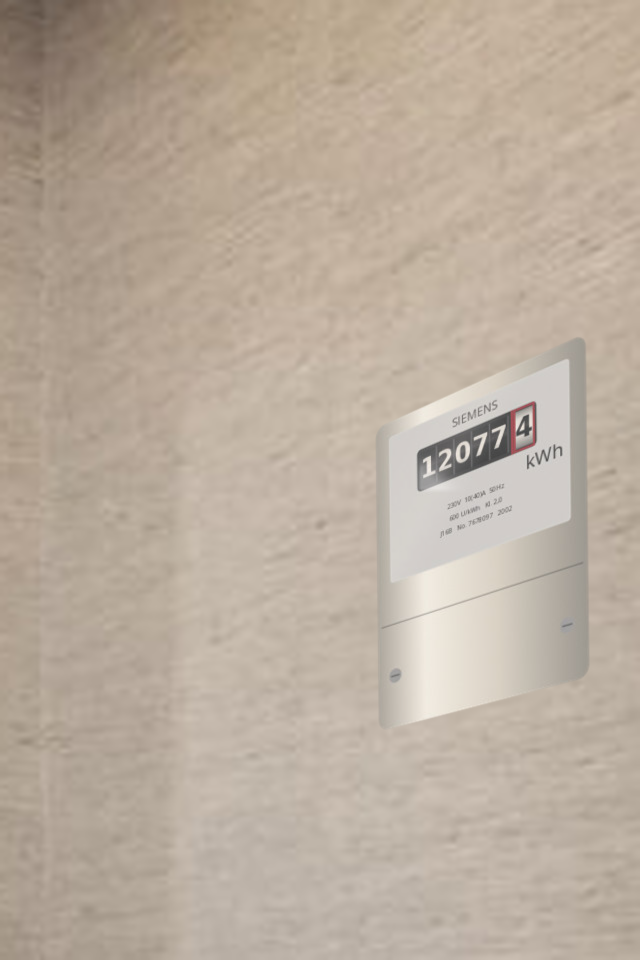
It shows 12077.4
